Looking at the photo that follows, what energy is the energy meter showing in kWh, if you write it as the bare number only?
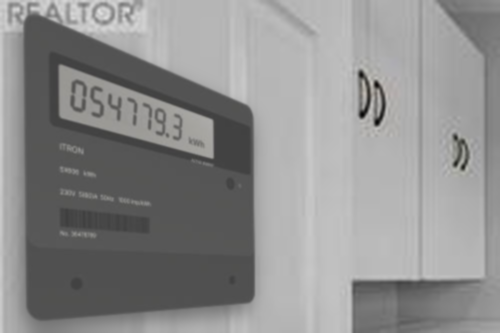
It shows 54779.3
